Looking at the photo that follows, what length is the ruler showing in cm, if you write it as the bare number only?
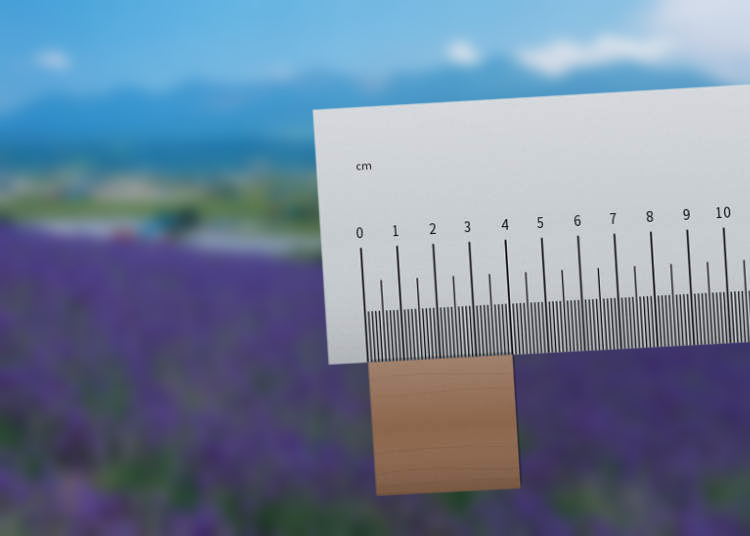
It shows 4
